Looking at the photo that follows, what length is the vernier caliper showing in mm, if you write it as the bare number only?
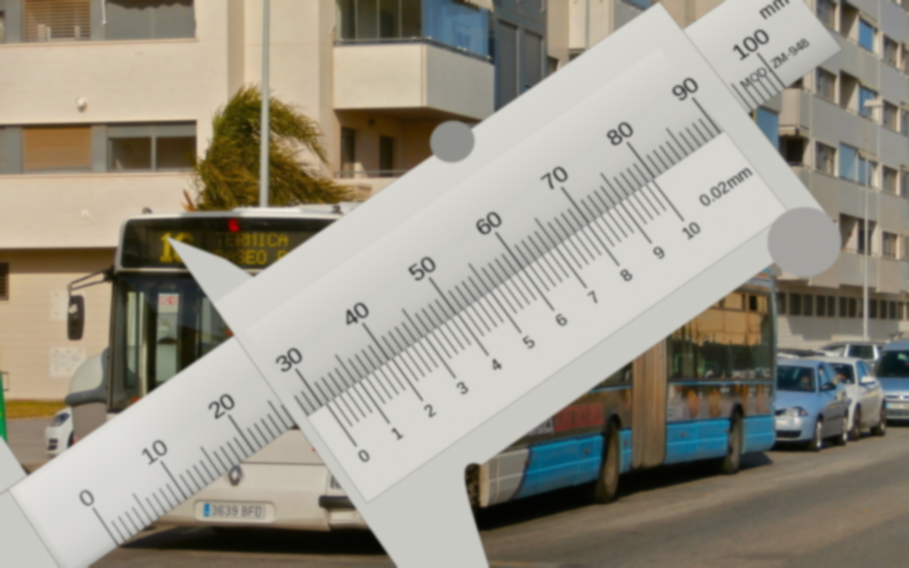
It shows 30.6
